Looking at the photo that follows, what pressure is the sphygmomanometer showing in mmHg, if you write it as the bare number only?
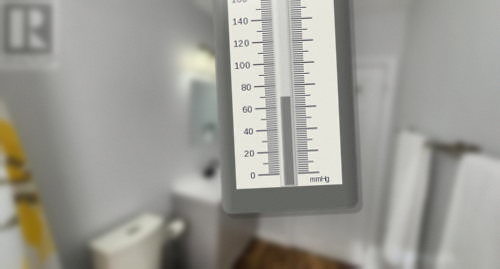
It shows 70
